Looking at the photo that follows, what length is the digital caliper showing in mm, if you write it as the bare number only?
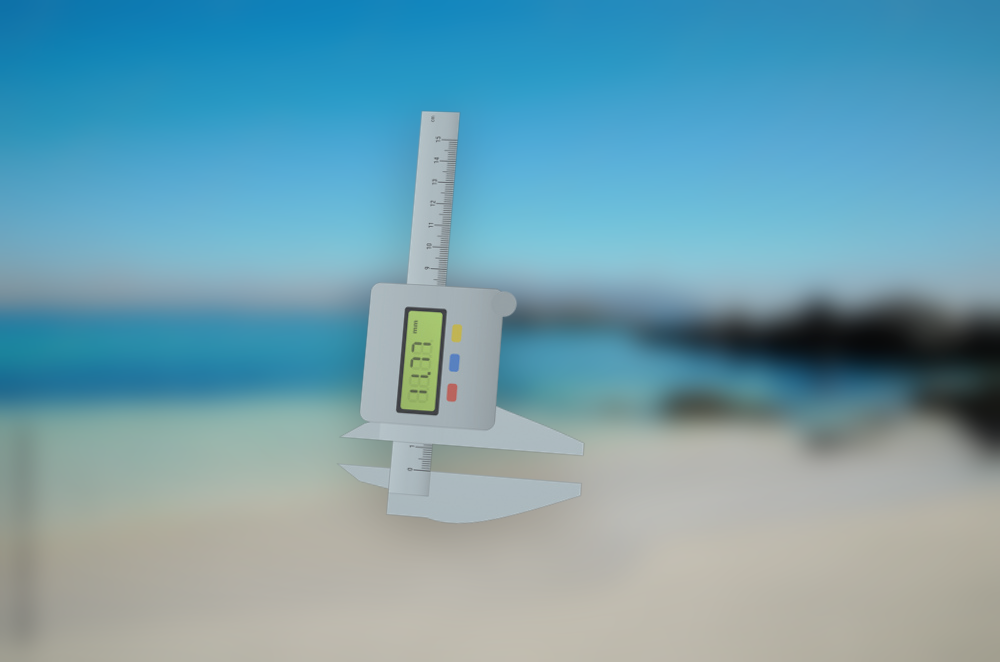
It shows 11.77
